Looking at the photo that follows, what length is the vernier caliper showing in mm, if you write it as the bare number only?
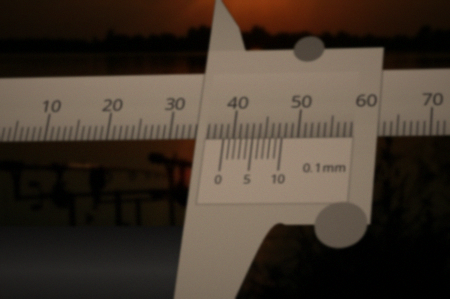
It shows 38.5
